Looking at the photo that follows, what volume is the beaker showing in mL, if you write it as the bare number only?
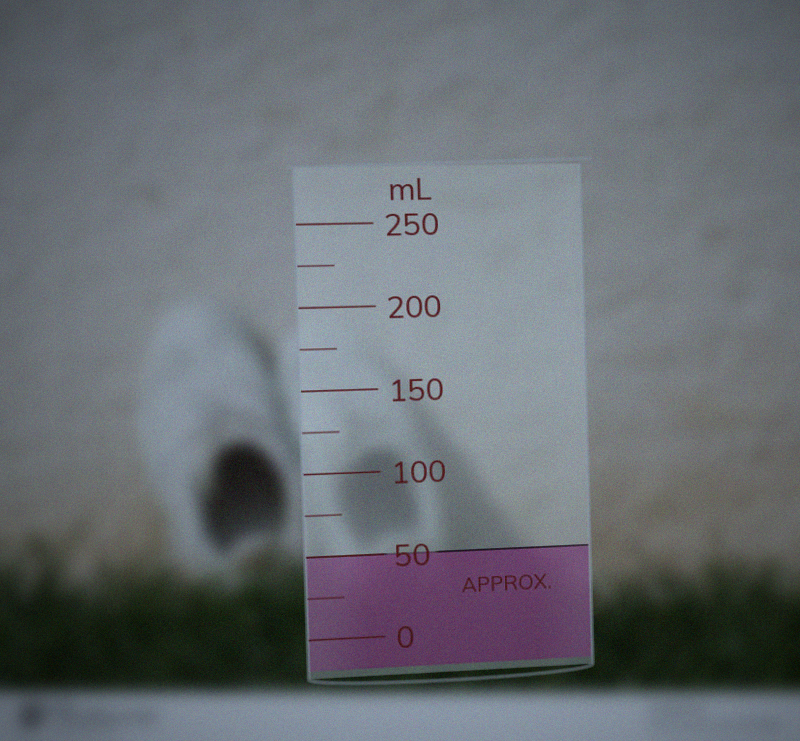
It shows 50
